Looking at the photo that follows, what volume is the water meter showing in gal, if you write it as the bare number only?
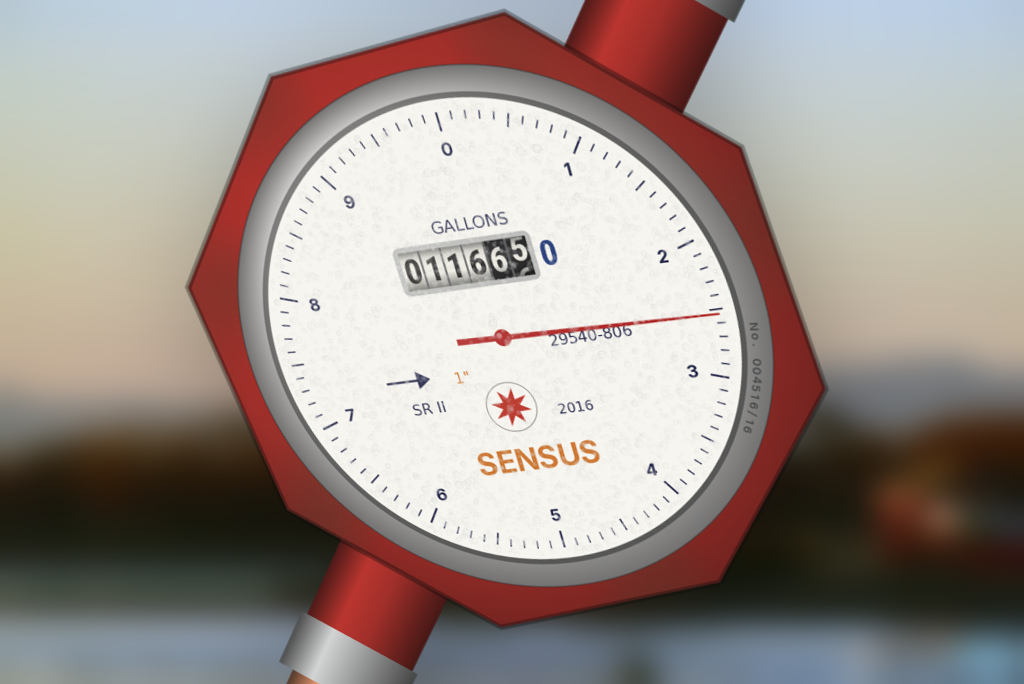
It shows 116652.5
